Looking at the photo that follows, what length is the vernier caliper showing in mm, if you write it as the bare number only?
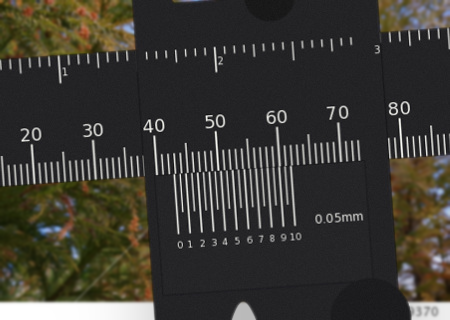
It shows 42.8
